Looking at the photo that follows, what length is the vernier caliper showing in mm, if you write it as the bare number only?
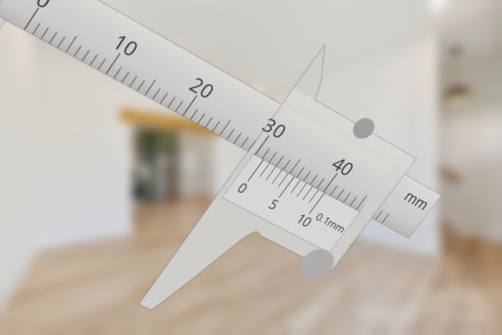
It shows 31.2
